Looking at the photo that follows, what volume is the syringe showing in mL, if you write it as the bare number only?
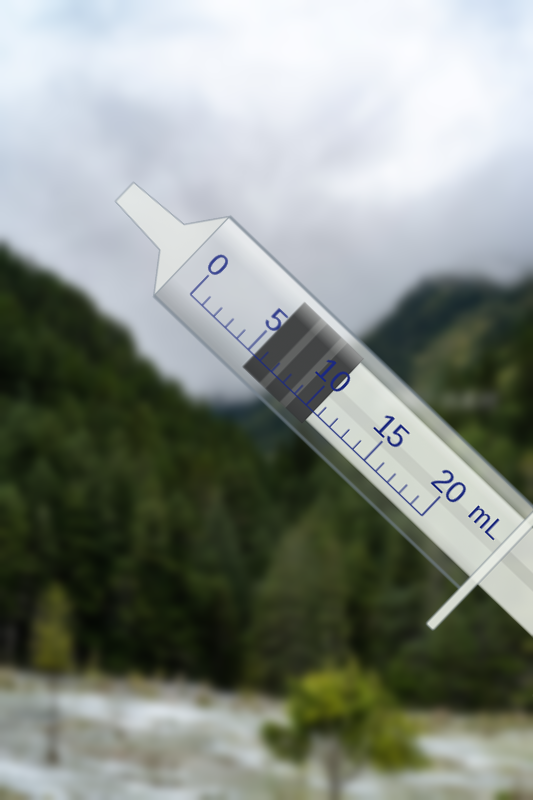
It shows 5.5
